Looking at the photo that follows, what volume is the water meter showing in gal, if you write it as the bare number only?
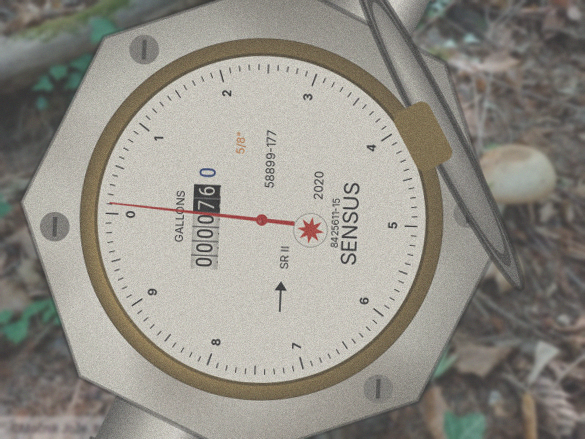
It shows 760.1
